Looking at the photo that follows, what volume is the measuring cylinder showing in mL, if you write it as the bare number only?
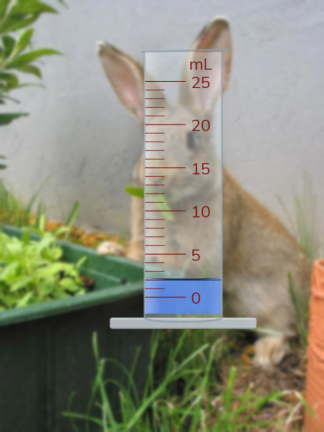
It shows 2
